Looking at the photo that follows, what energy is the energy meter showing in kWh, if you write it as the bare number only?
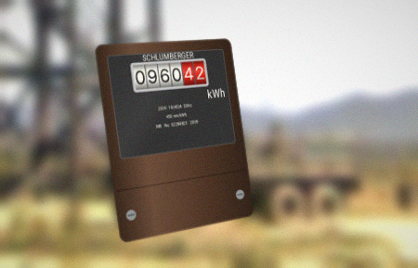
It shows 960.42
